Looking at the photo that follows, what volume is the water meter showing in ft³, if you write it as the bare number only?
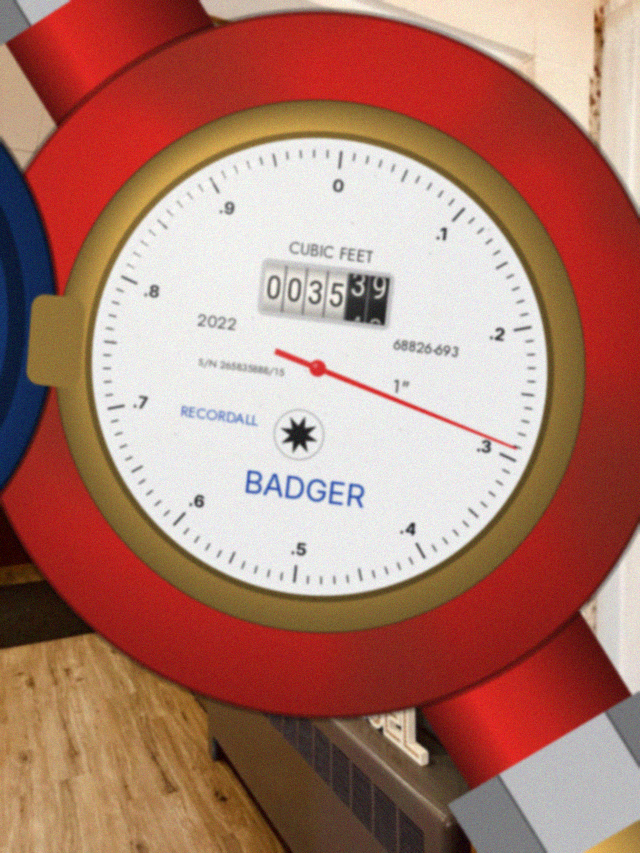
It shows 3539.29
